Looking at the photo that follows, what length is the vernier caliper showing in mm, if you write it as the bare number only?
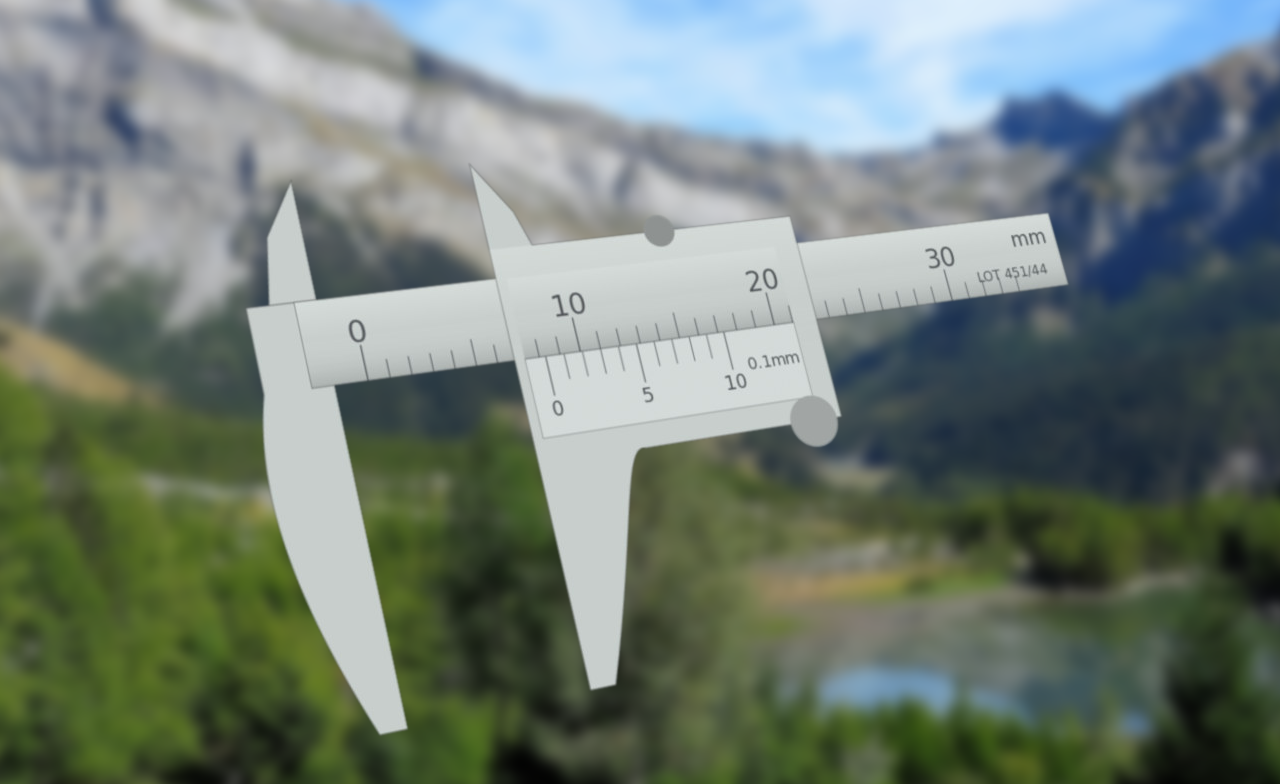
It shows 8.3
